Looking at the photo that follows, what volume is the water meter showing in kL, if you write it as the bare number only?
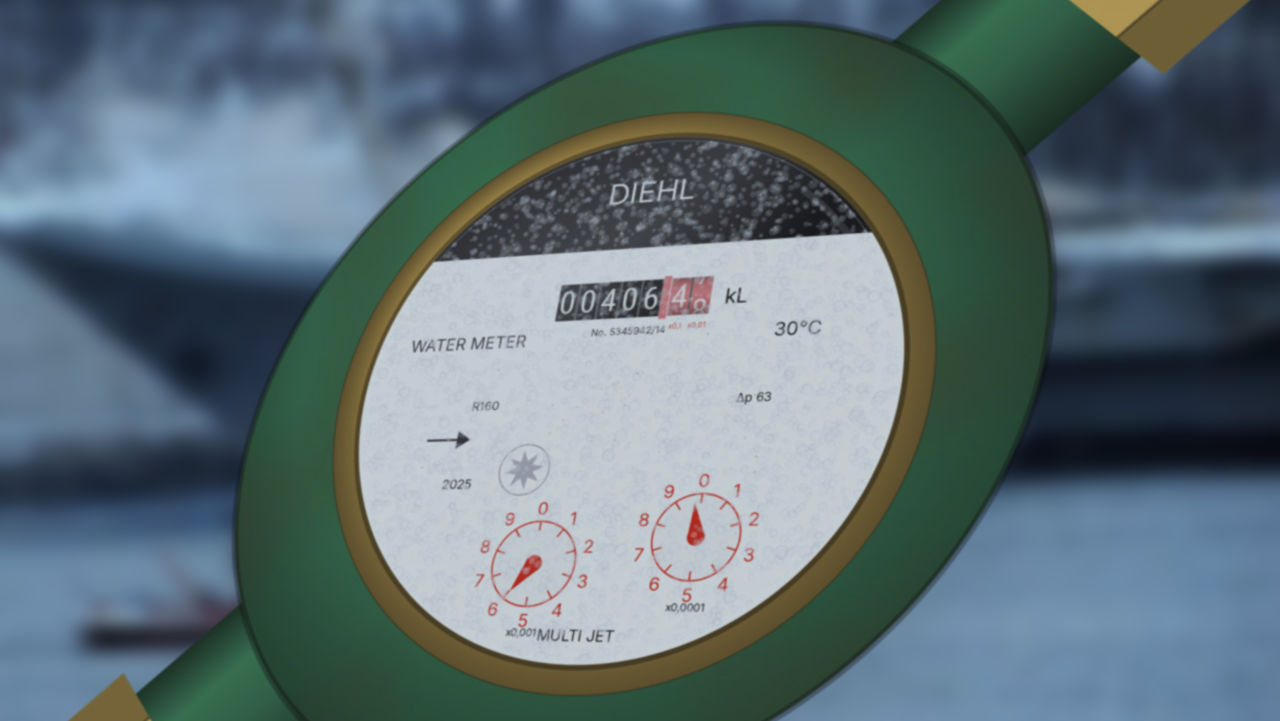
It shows 406.4759
